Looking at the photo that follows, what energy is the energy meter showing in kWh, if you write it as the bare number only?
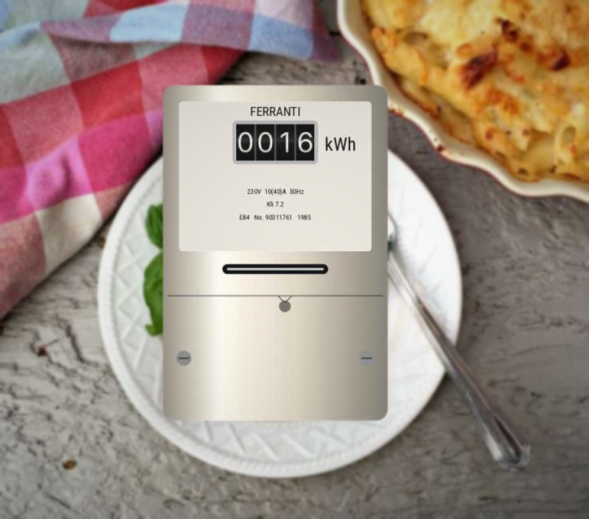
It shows 16
